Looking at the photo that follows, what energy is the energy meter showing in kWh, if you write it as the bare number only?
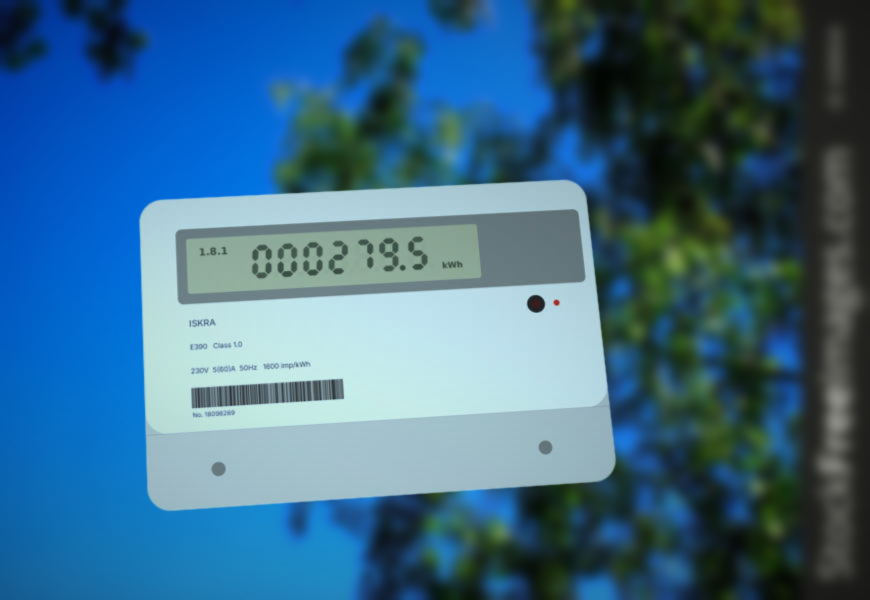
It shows 279.5
